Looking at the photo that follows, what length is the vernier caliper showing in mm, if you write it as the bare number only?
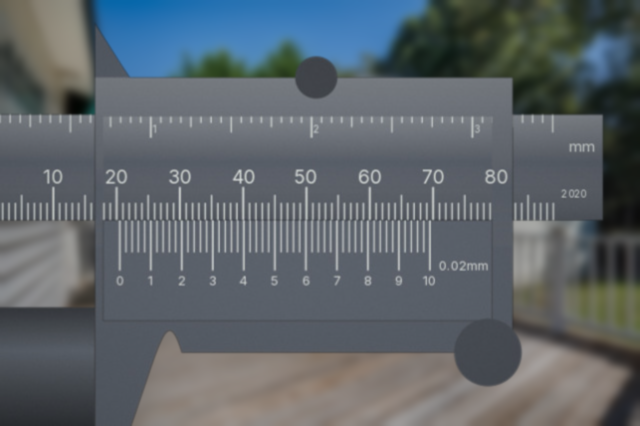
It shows 20.5
